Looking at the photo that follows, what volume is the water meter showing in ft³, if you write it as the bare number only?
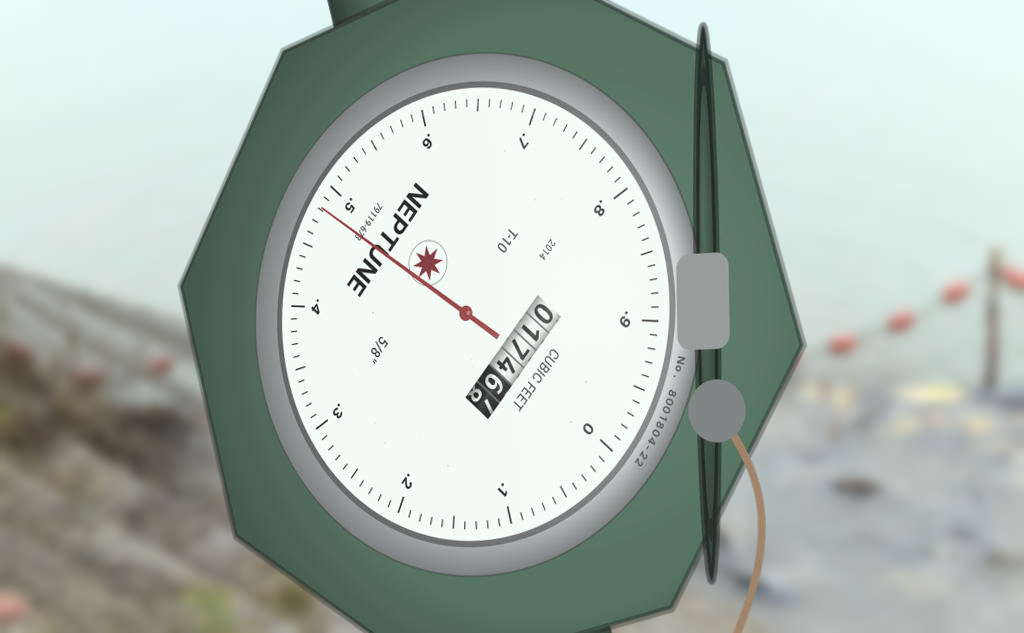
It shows 17467.48
